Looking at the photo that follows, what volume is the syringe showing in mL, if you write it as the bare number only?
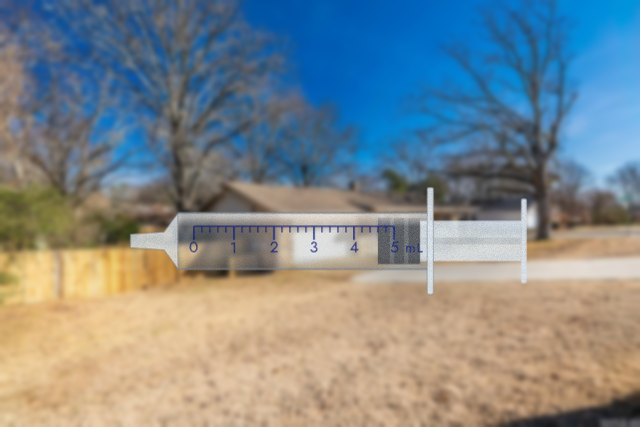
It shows 4.6
